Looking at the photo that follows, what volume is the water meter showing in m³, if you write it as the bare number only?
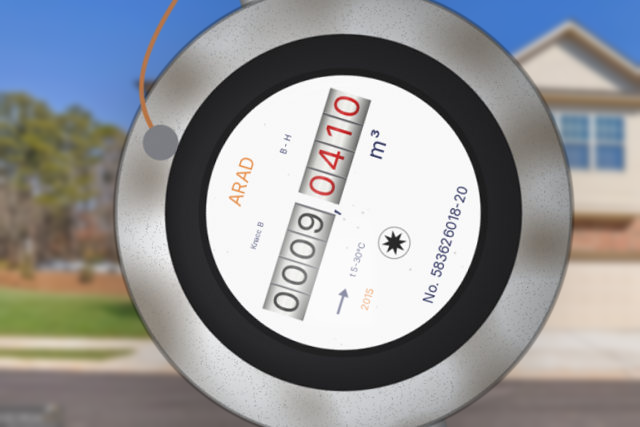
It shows 9.0410
